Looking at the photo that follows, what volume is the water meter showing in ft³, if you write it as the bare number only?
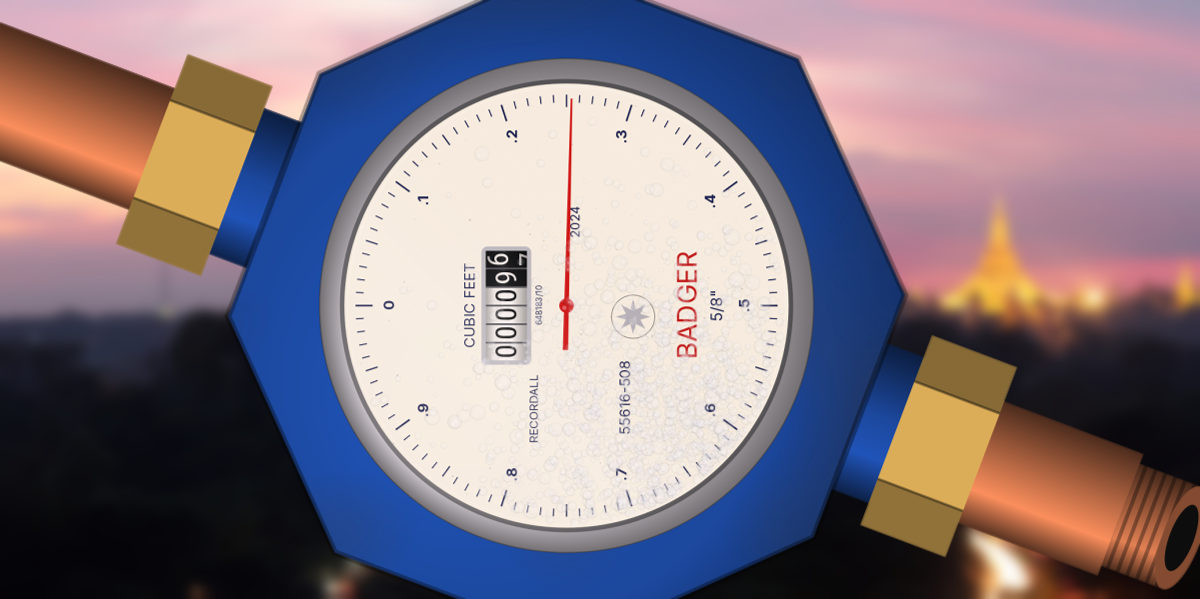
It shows 96.25
